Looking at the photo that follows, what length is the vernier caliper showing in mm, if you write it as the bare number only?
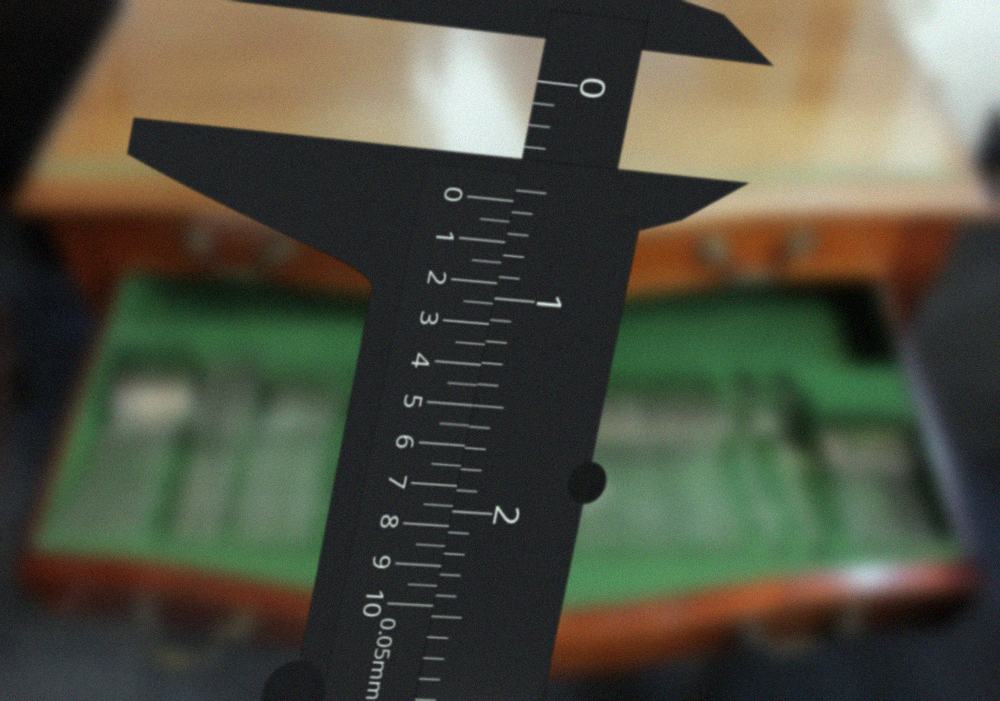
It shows 5.5
